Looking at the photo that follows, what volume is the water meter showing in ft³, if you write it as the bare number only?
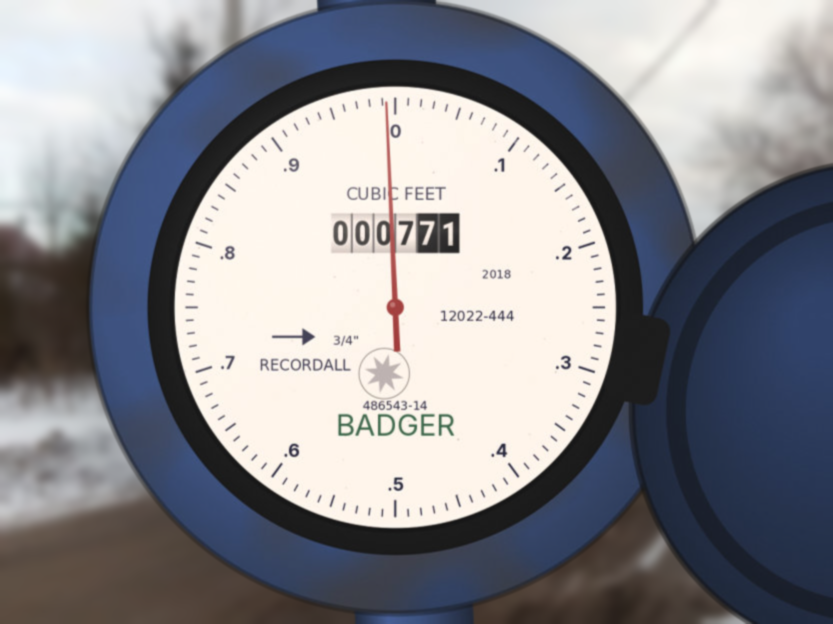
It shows 770.99
